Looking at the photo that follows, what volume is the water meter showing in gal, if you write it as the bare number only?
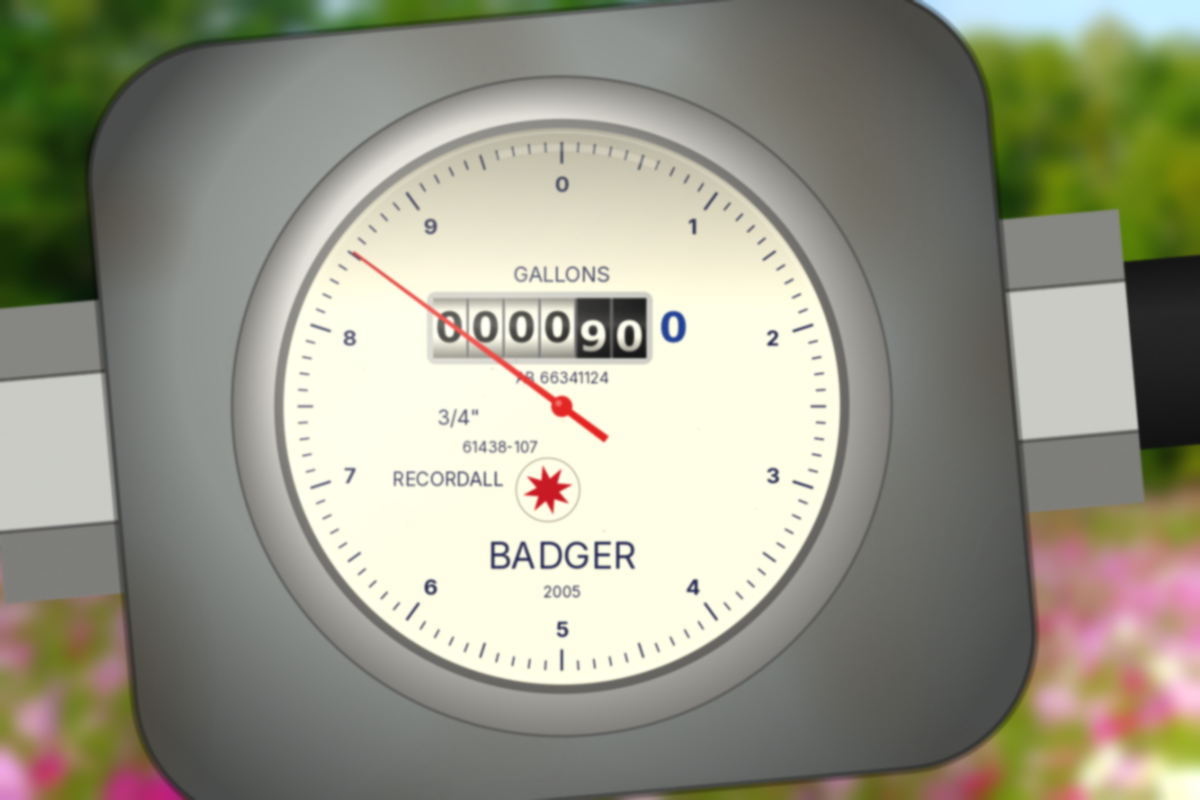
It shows 898.5
